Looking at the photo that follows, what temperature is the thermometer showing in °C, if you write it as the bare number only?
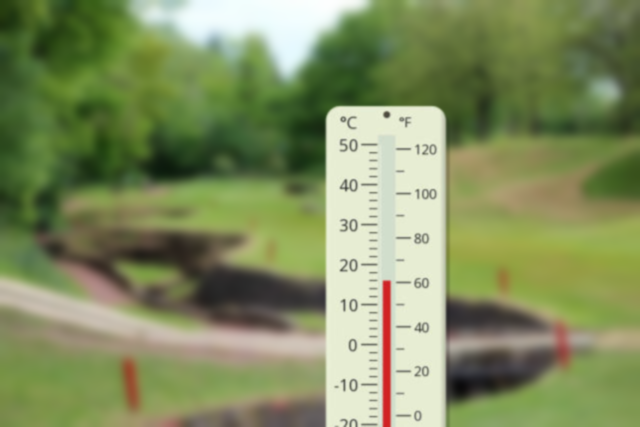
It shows 16
